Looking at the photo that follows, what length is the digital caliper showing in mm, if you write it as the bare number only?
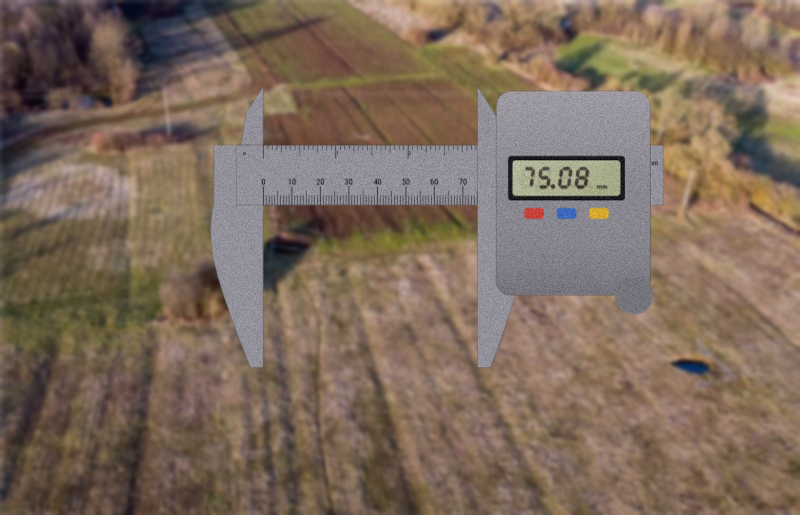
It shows 75.08
